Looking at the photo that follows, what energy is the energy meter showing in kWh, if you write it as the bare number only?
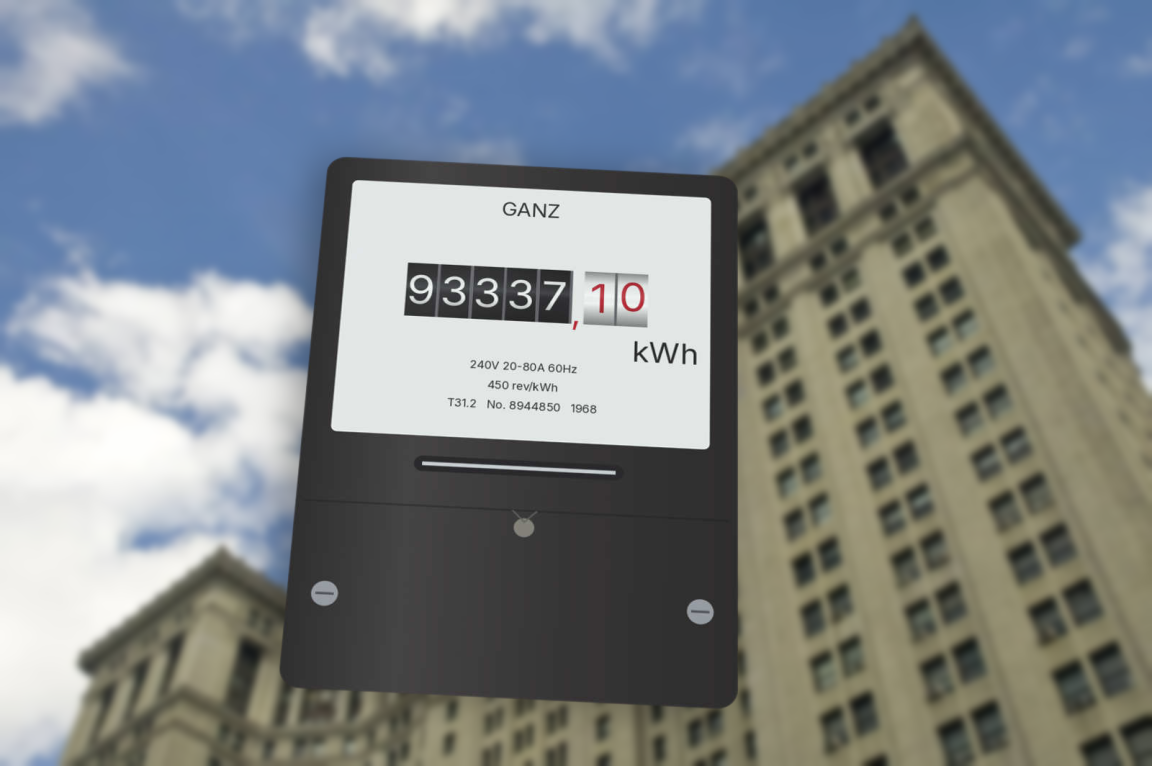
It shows 93337.10
